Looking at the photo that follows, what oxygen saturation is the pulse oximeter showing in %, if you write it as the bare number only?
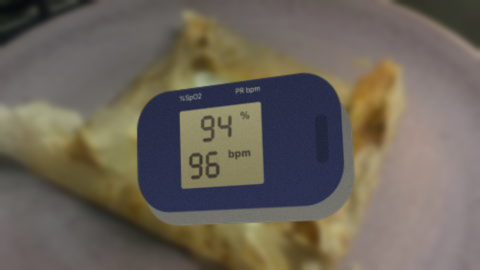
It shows 94
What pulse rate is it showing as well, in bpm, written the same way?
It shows 96
